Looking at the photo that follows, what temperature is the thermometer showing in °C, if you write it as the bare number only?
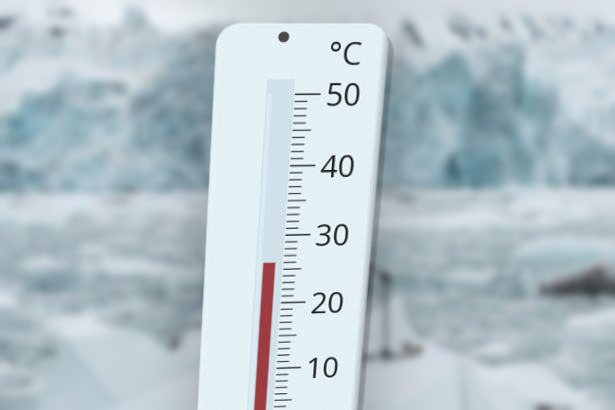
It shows 26
